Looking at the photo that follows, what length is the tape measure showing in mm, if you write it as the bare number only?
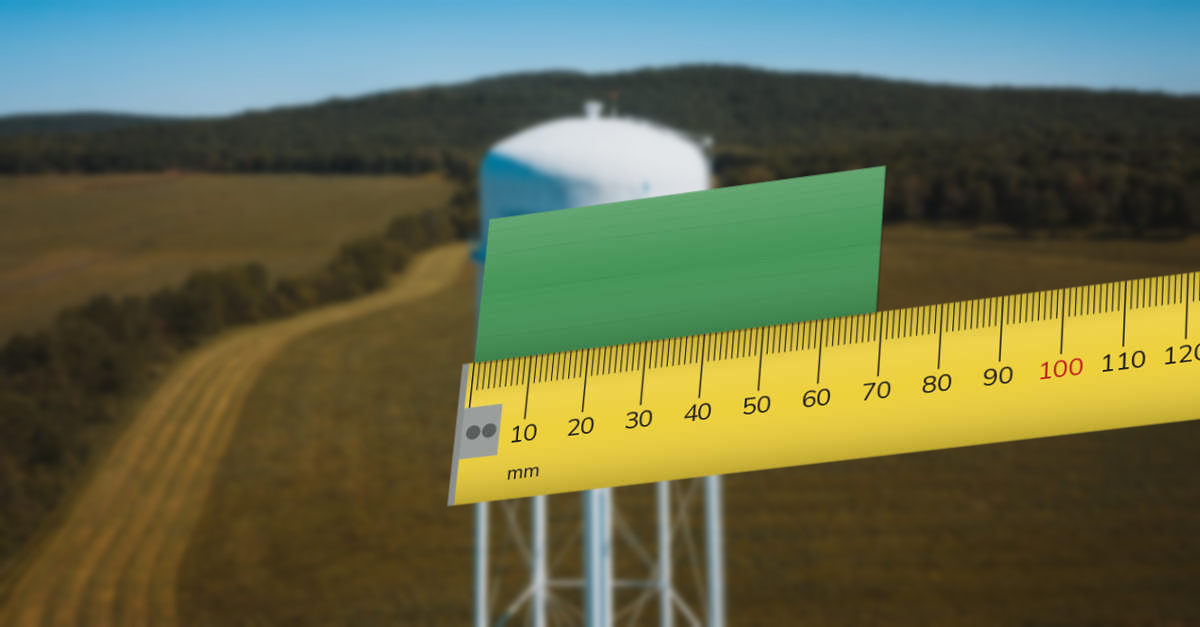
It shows 69
